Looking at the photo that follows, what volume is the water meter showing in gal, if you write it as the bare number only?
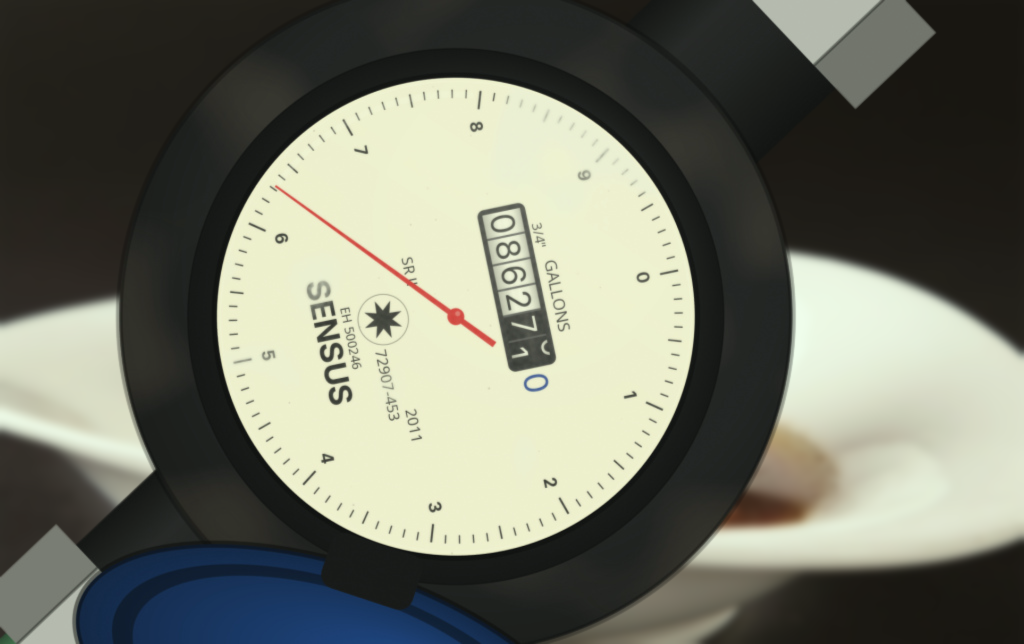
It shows 862706.3
